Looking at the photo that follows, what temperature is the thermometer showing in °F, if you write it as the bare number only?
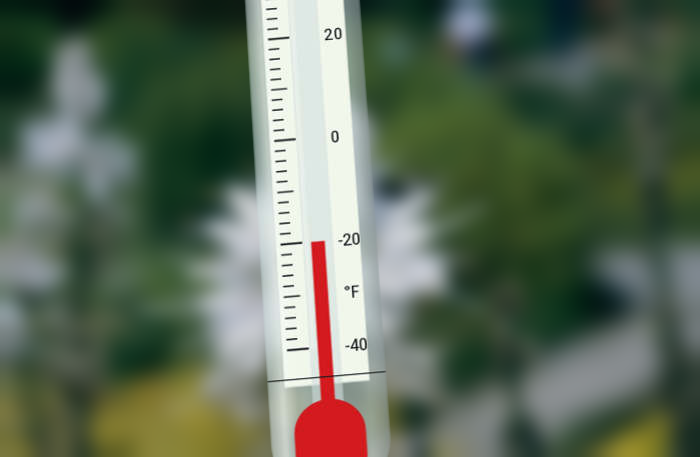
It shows -20
